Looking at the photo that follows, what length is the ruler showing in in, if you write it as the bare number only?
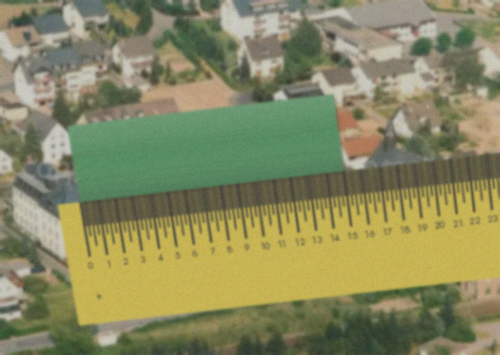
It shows 15
